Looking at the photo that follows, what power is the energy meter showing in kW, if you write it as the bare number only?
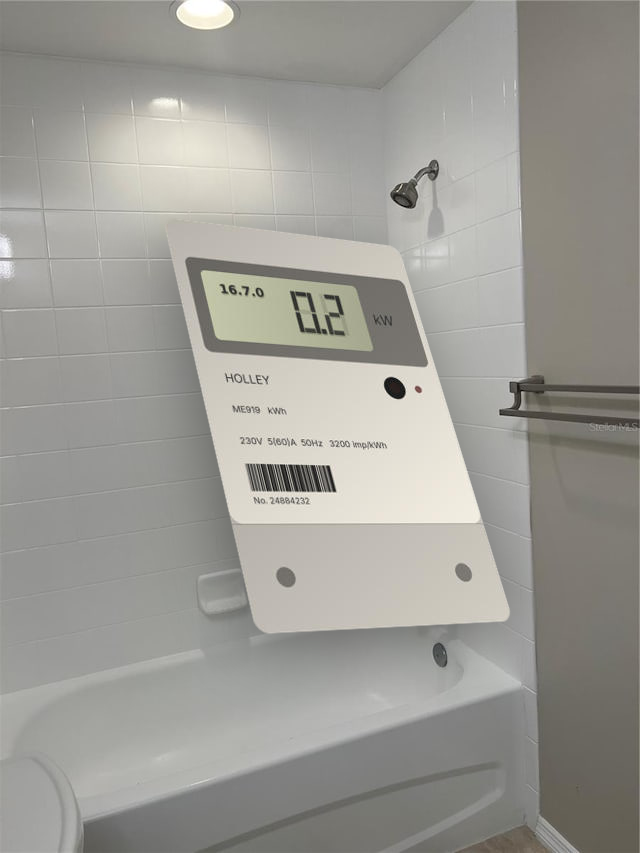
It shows 0.2
